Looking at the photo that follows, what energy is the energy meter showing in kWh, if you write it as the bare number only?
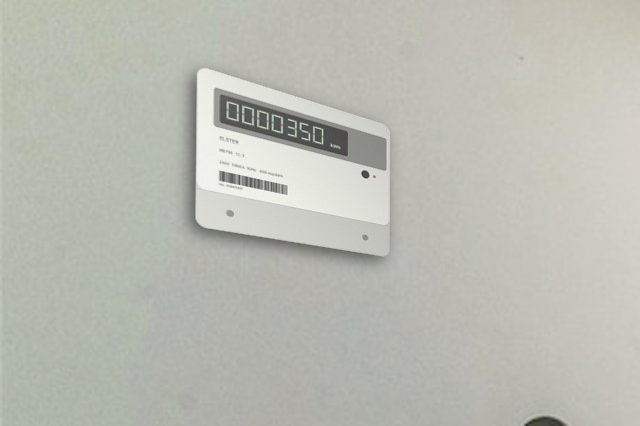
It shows 350
